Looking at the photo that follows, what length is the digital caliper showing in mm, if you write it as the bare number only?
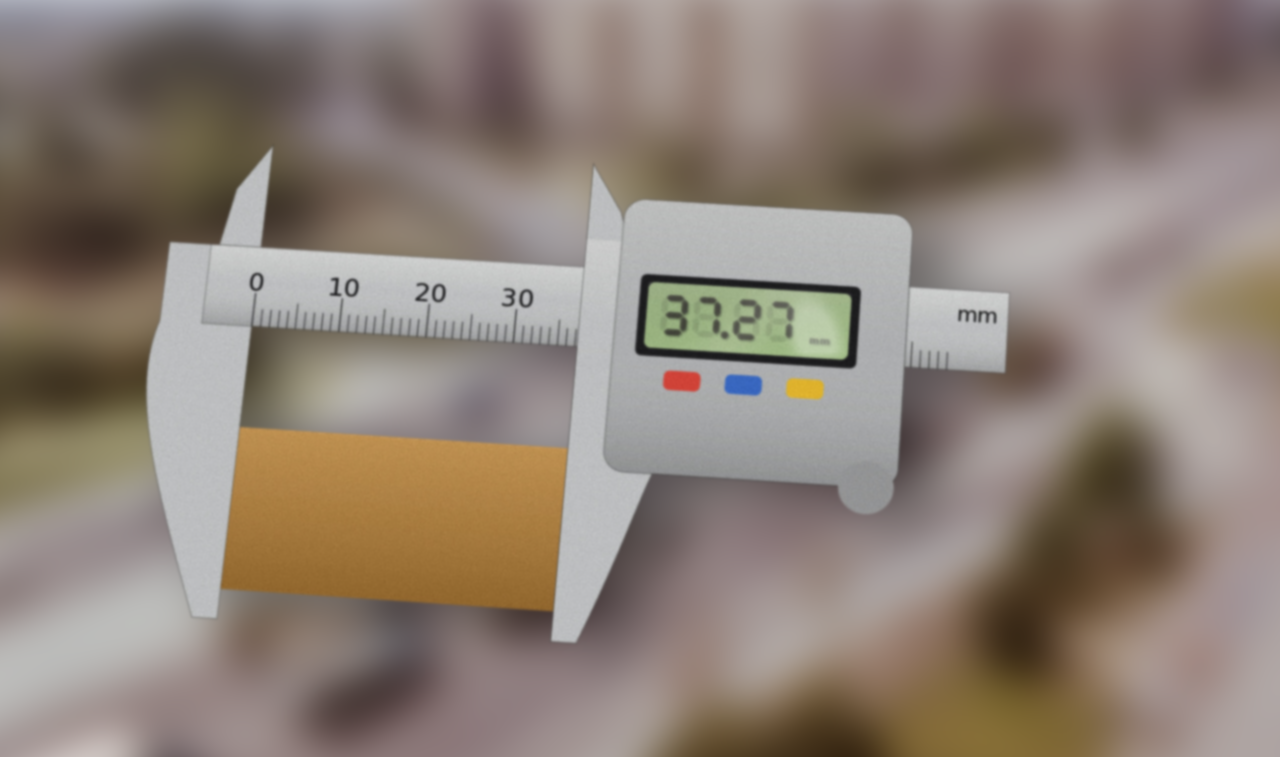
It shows 37.27
